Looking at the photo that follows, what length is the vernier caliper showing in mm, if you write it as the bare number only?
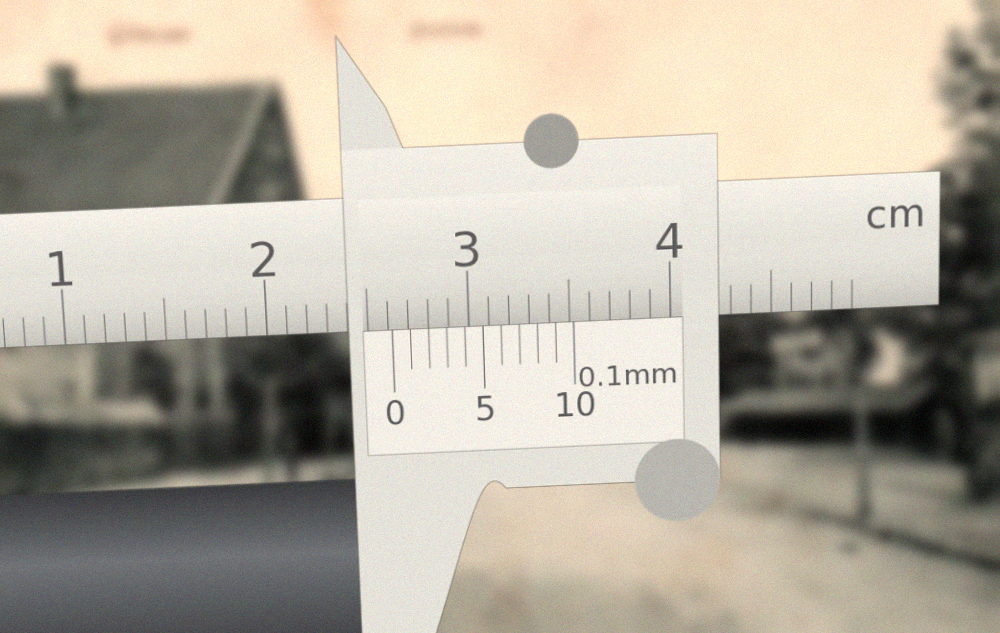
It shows 26.2
